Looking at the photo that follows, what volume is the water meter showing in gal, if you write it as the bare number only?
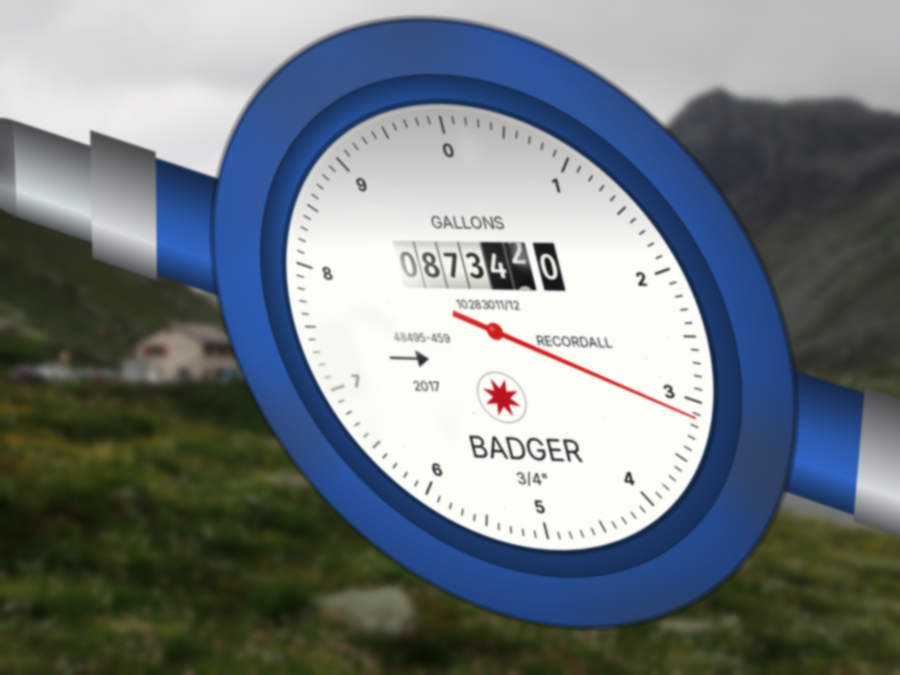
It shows 873423.1
